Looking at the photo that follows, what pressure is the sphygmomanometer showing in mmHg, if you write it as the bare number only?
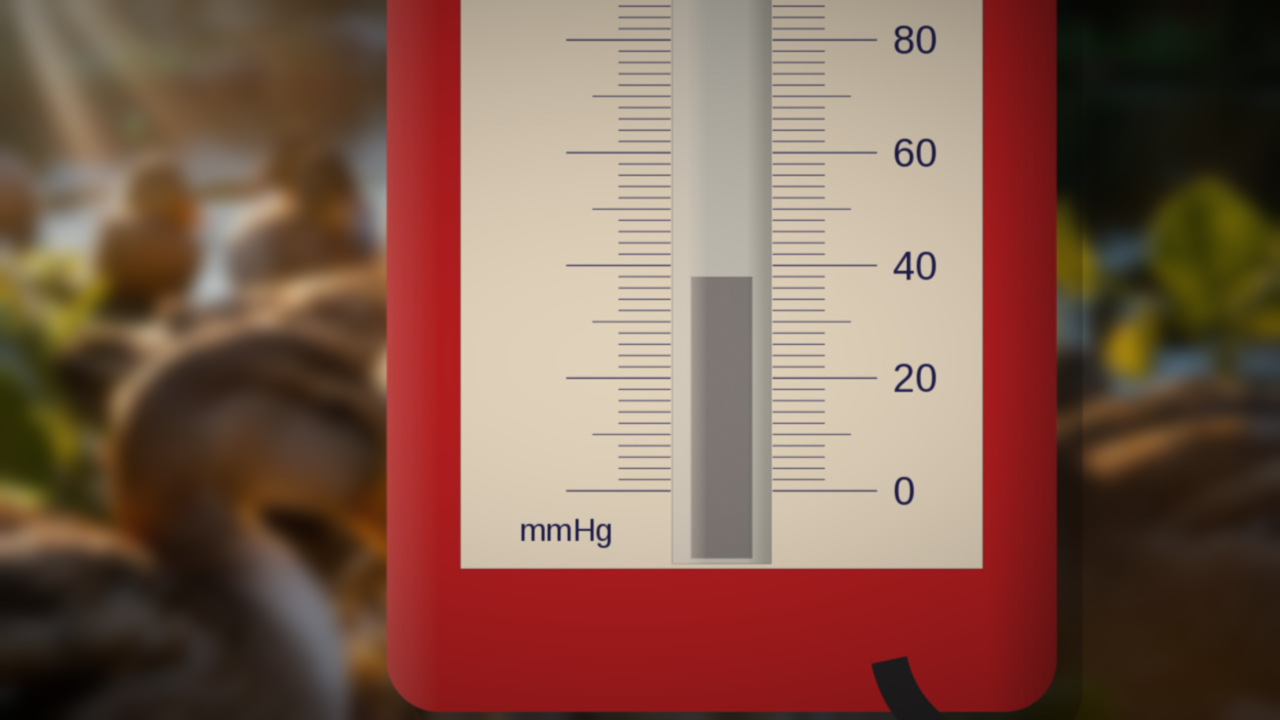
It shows 38
